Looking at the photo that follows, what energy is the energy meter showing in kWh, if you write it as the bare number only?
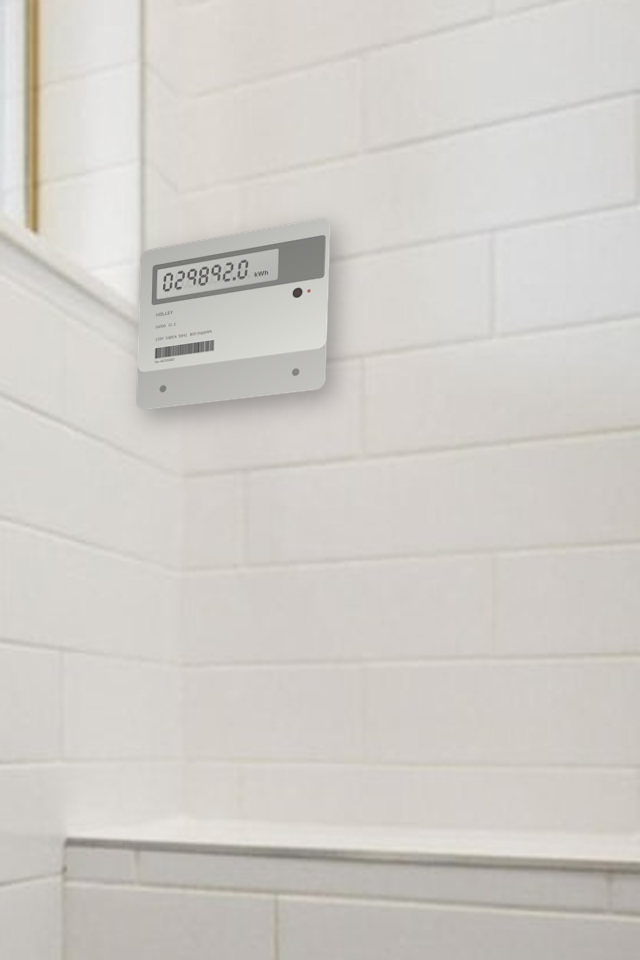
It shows 29892.0
